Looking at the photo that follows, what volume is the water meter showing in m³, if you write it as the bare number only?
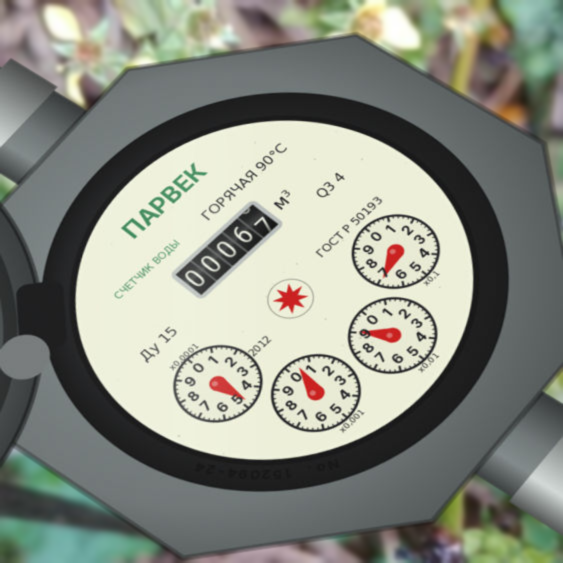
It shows 66.6904
